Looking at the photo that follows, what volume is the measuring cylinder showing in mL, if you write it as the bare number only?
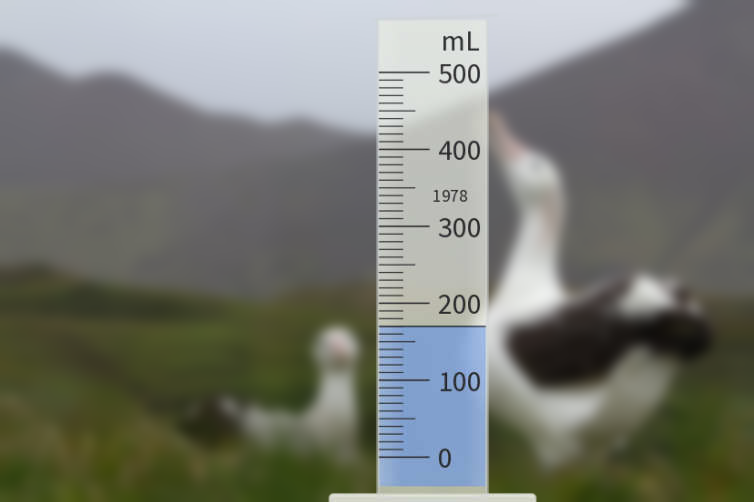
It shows 170
